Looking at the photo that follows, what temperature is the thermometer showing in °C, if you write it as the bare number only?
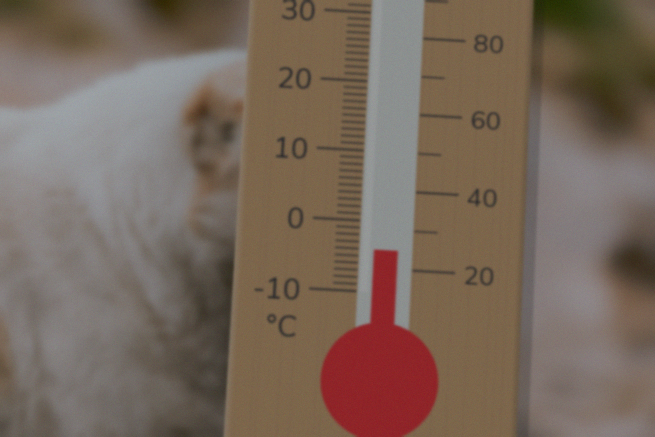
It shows -4
